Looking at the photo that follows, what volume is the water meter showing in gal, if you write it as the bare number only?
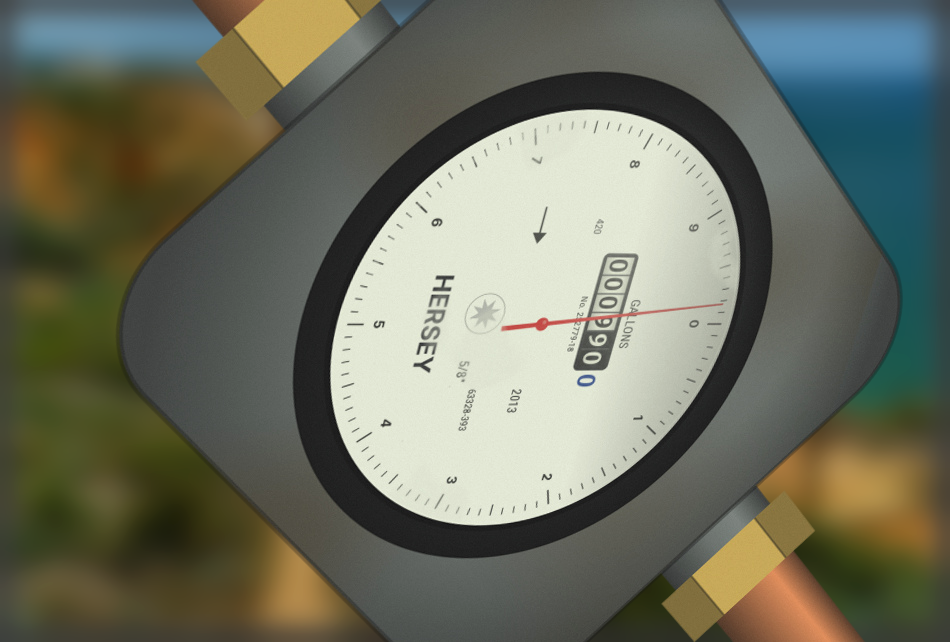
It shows 9899.8
